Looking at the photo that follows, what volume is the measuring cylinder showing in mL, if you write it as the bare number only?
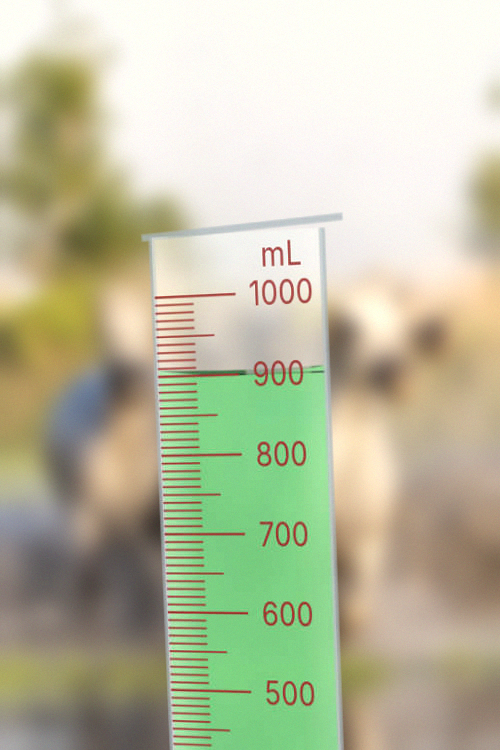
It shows 900
